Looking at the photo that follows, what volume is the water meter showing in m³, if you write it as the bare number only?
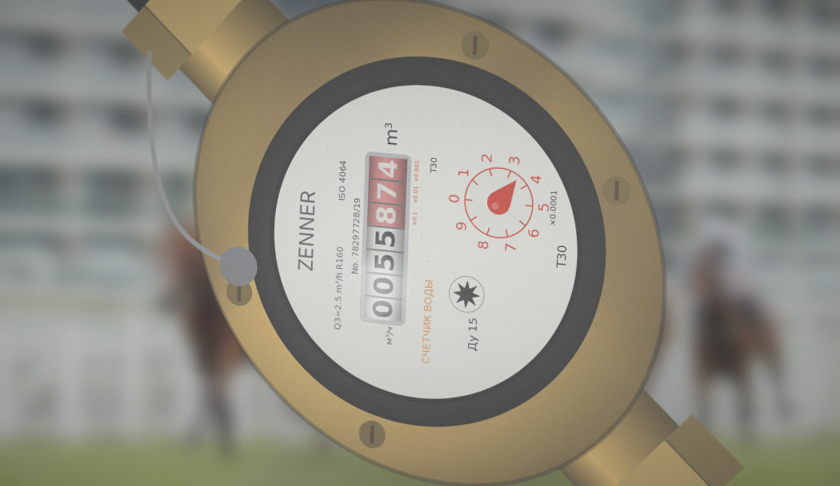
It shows 55.8743
